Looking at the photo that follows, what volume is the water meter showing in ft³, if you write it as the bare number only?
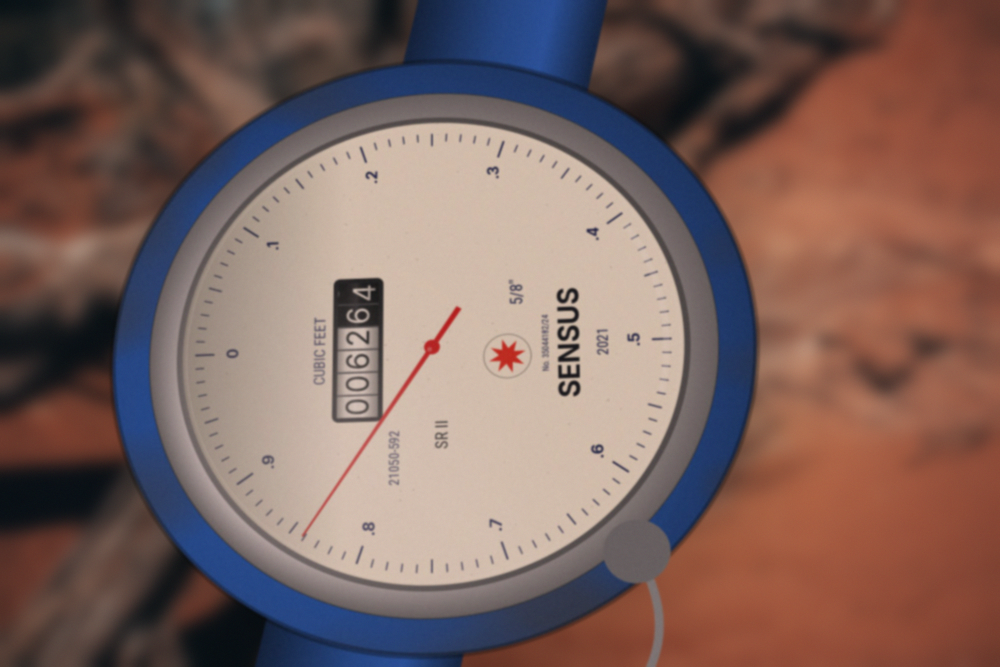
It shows 6263.84
